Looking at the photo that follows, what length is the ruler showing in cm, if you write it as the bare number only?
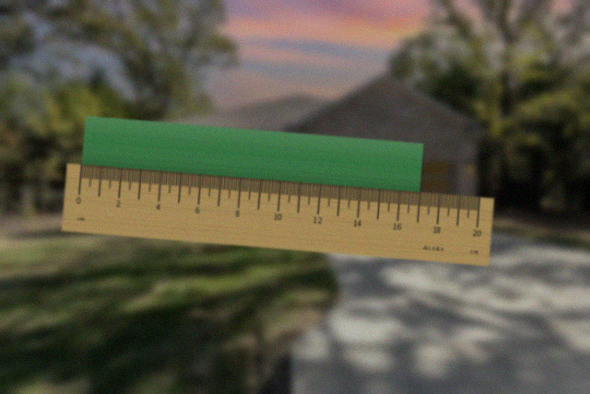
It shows 17
